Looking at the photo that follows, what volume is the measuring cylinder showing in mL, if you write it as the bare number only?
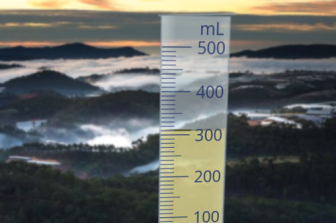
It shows 310
